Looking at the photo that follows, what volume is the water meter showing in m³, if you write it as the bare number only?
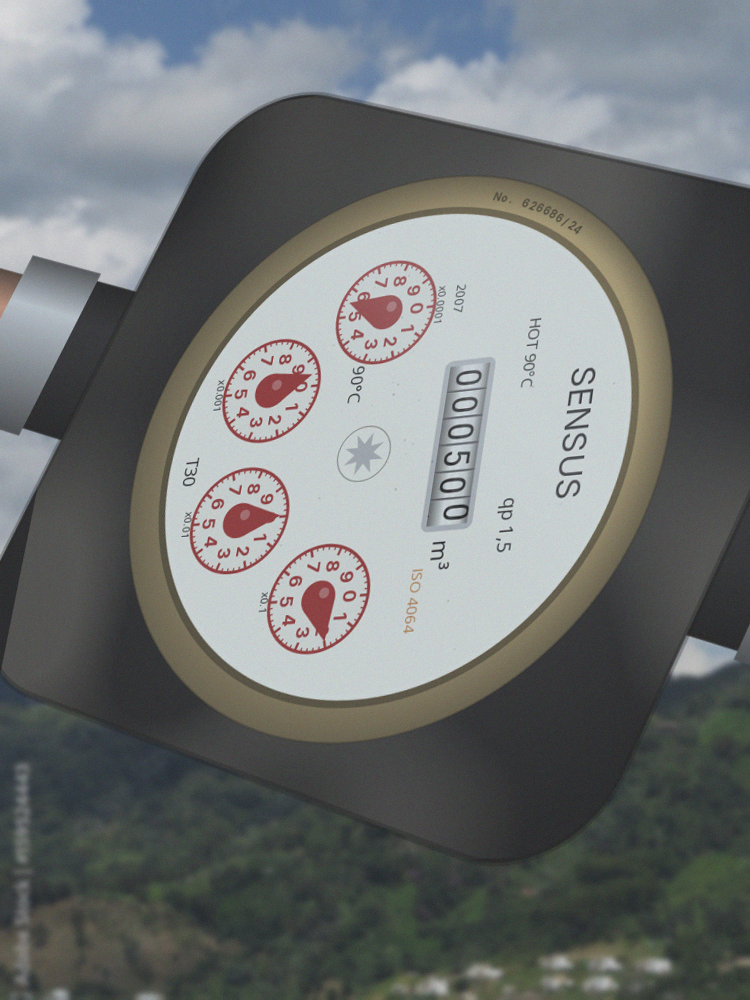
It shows 500.1995
